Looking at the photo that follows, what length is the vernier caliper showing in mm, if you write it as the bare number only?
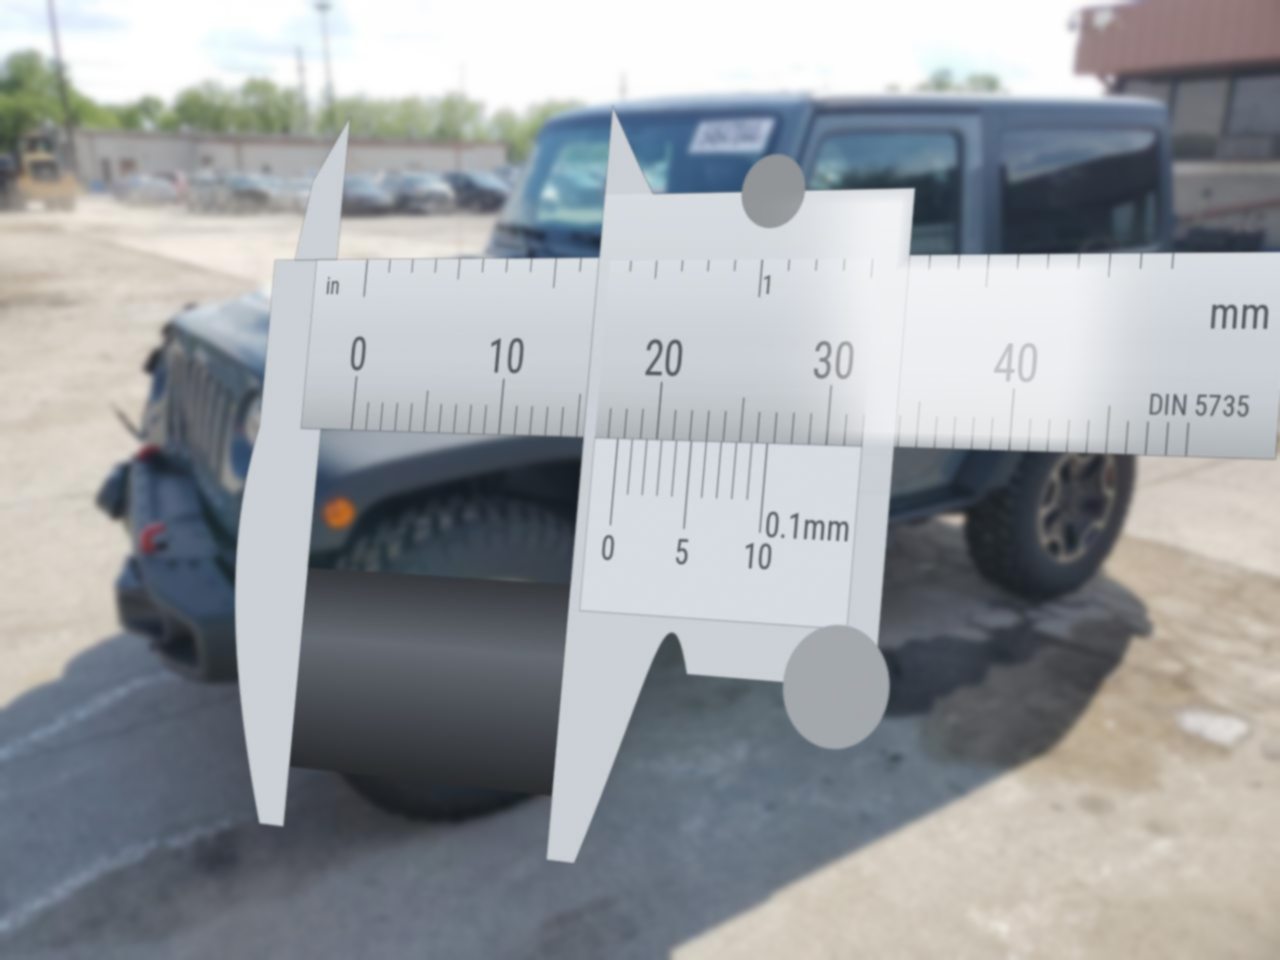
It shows 17.6
